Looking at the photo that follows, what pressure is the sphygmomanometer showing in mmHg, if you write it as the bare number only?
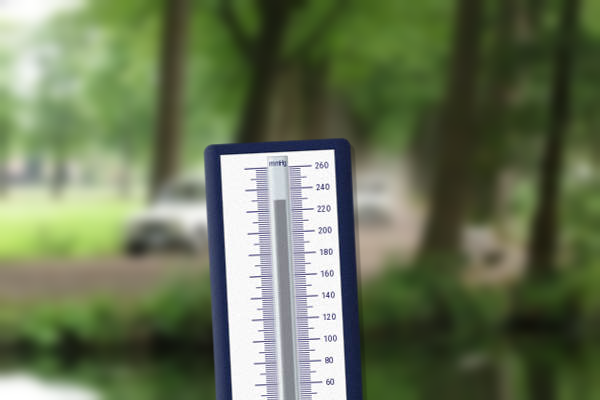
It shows 230
